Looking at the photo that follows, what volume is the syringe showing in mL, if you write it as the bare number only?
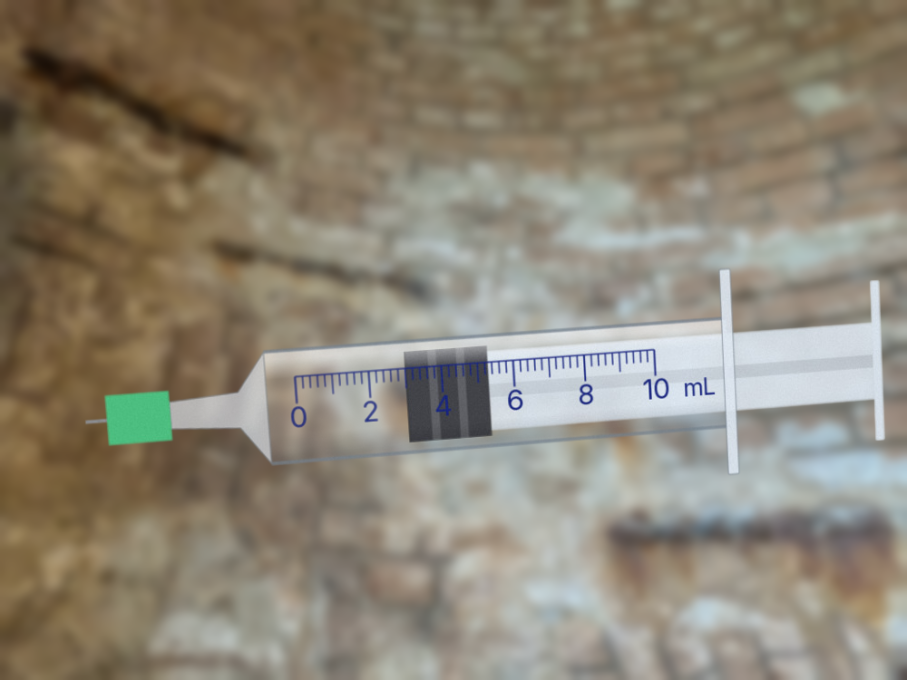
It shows 3
